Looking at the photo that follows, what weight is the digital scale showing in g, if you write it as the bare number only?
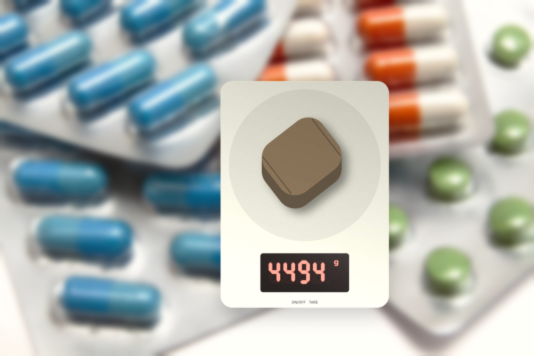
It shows 4494
